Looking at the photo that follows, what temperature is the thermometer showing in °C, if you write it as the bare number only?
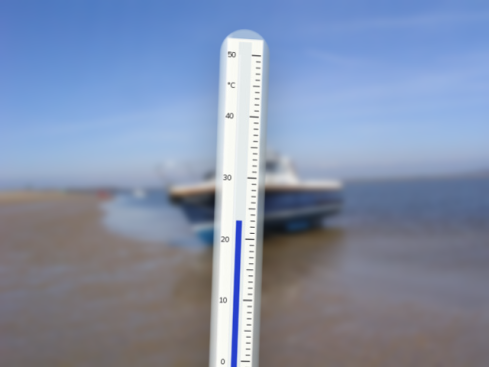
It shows 23
